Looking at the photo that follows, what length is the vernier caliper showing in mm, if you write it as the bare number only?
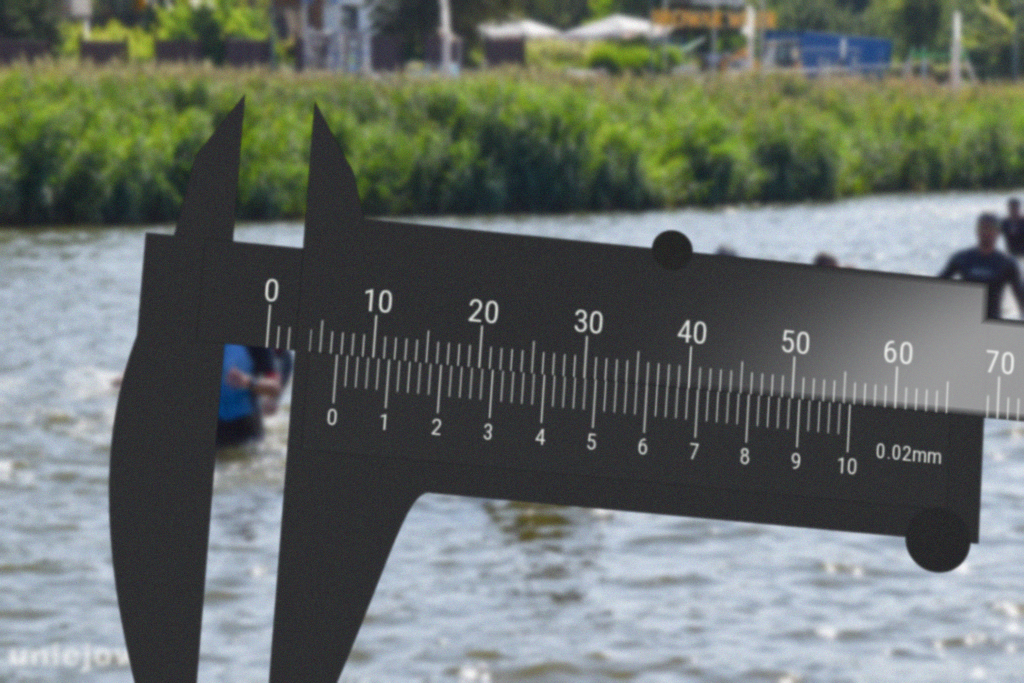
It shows 6.6
